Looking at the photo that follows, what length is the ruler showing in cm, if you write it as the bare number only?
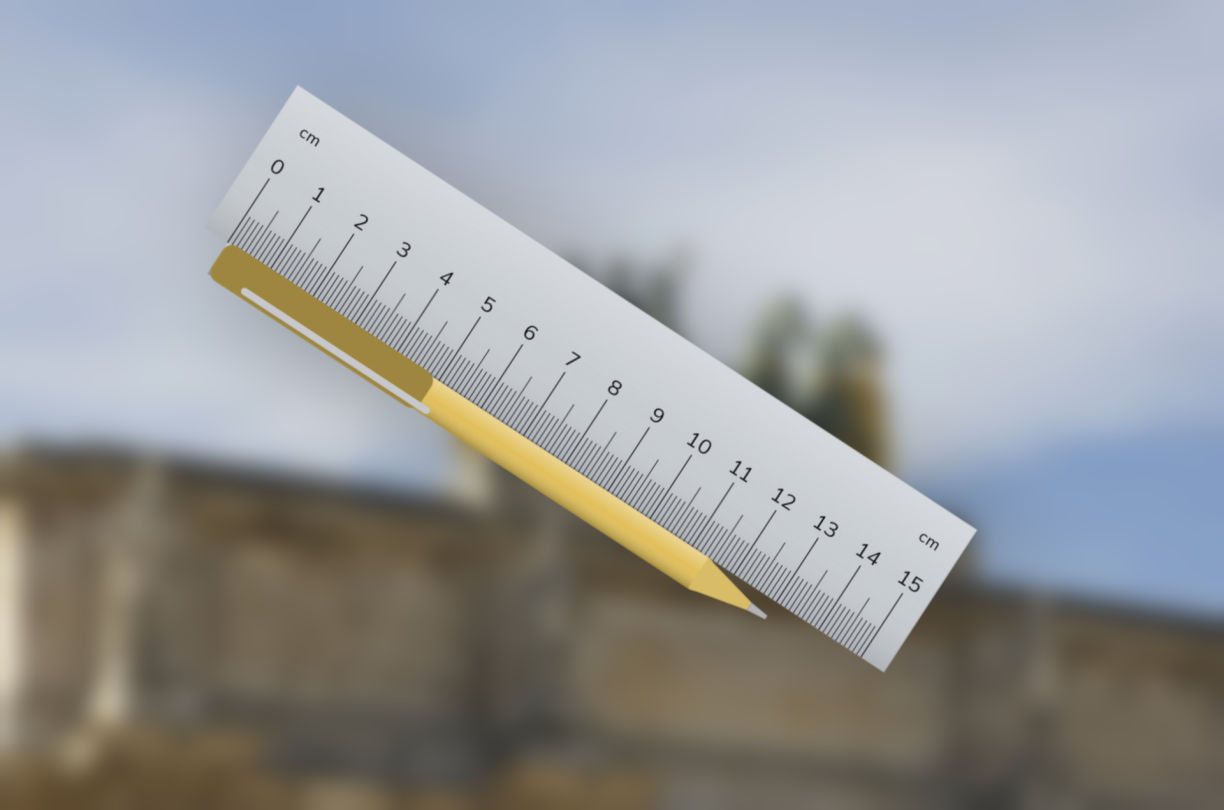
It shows 13
